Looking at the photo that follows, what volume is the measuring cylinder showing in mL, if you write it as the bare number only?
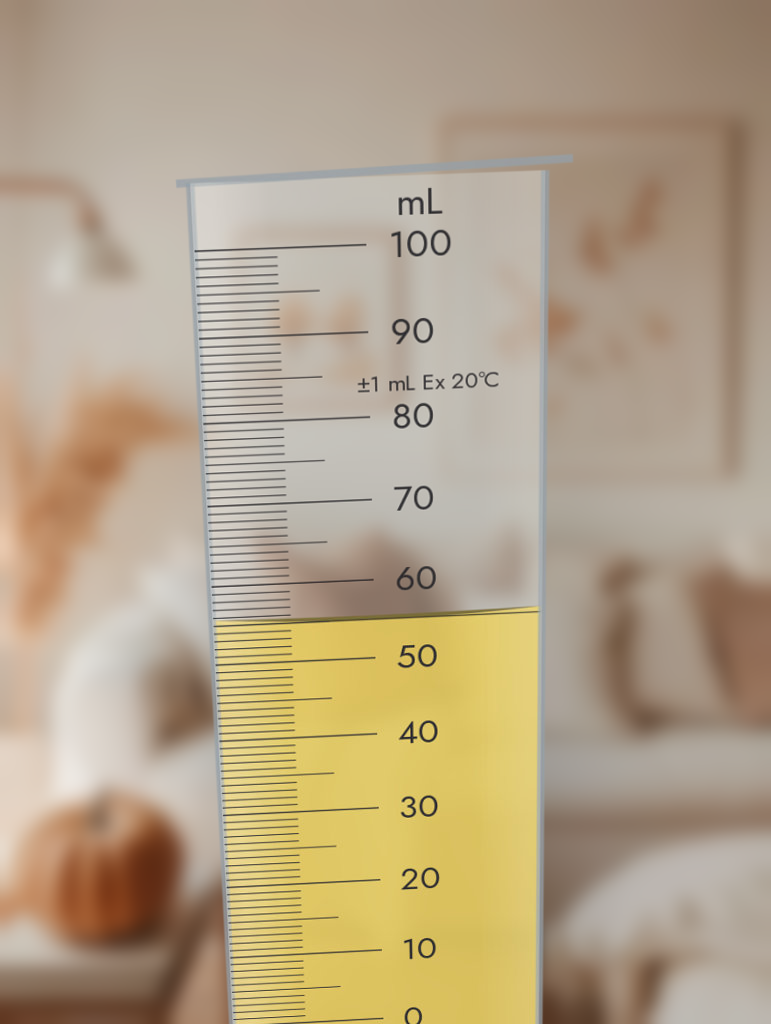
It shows 55
